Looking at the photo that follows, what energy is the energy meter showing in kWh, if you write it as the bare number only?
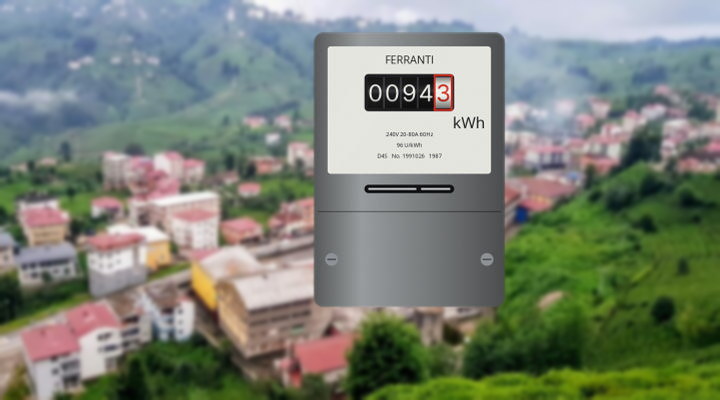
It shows 94.3
